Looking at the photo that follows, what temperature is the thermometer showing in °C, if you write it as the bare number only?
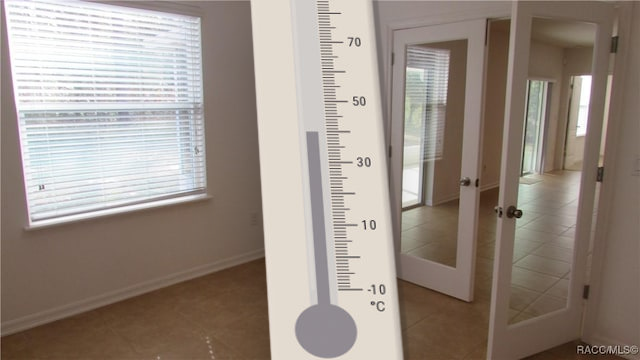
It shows 40
